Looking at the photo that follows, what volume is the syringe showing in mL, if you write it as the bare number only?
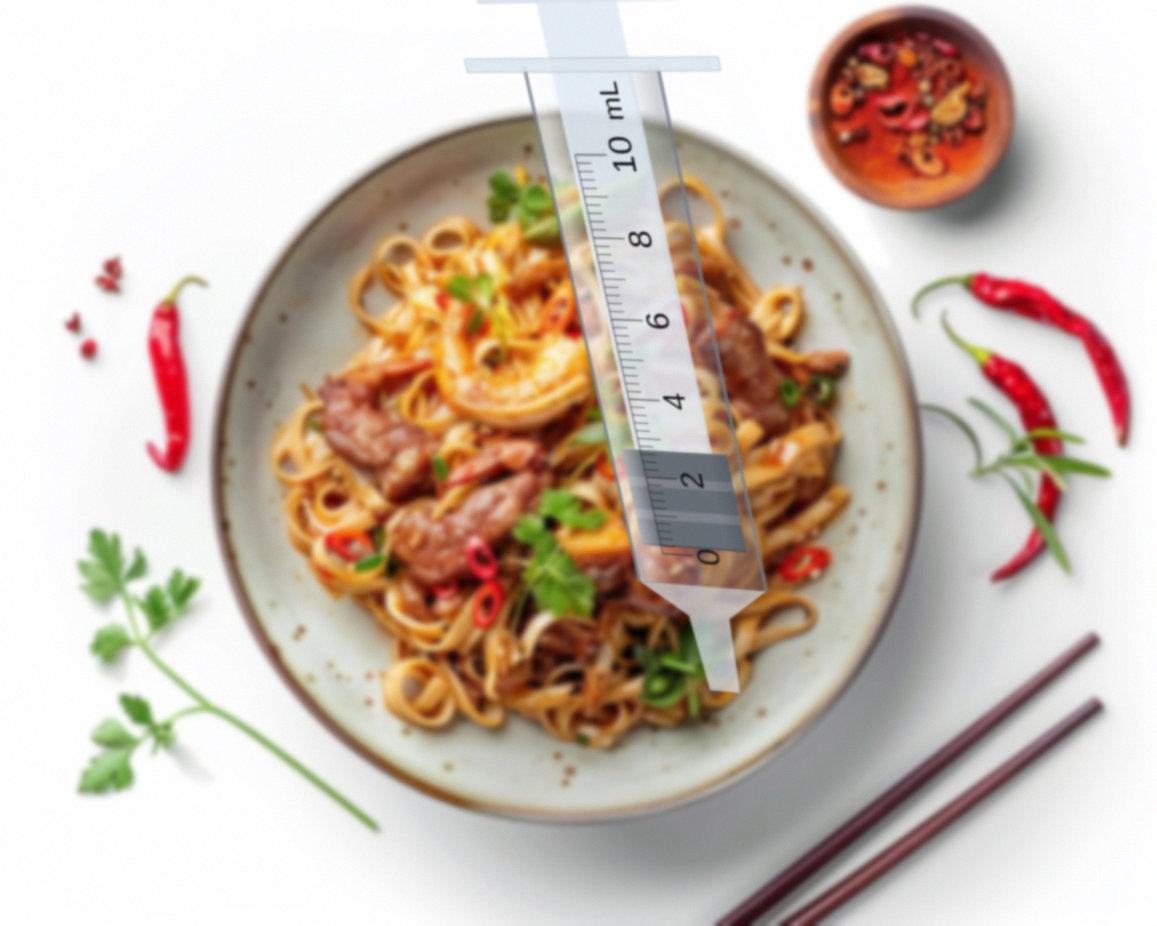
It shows 0.2
